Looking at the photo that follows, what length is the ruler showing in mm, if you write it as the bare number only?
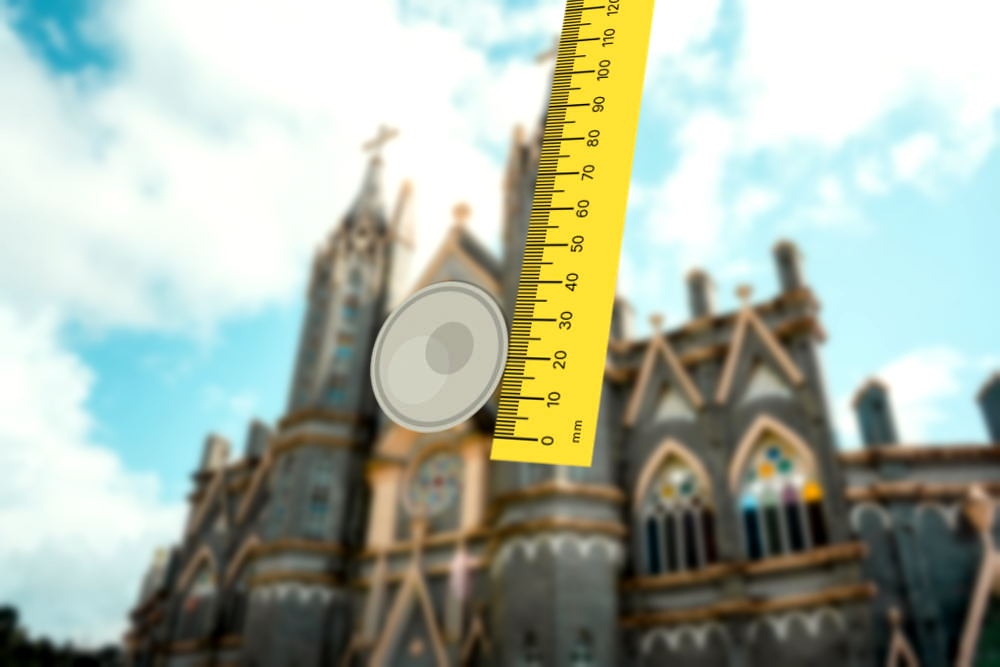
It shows 40
